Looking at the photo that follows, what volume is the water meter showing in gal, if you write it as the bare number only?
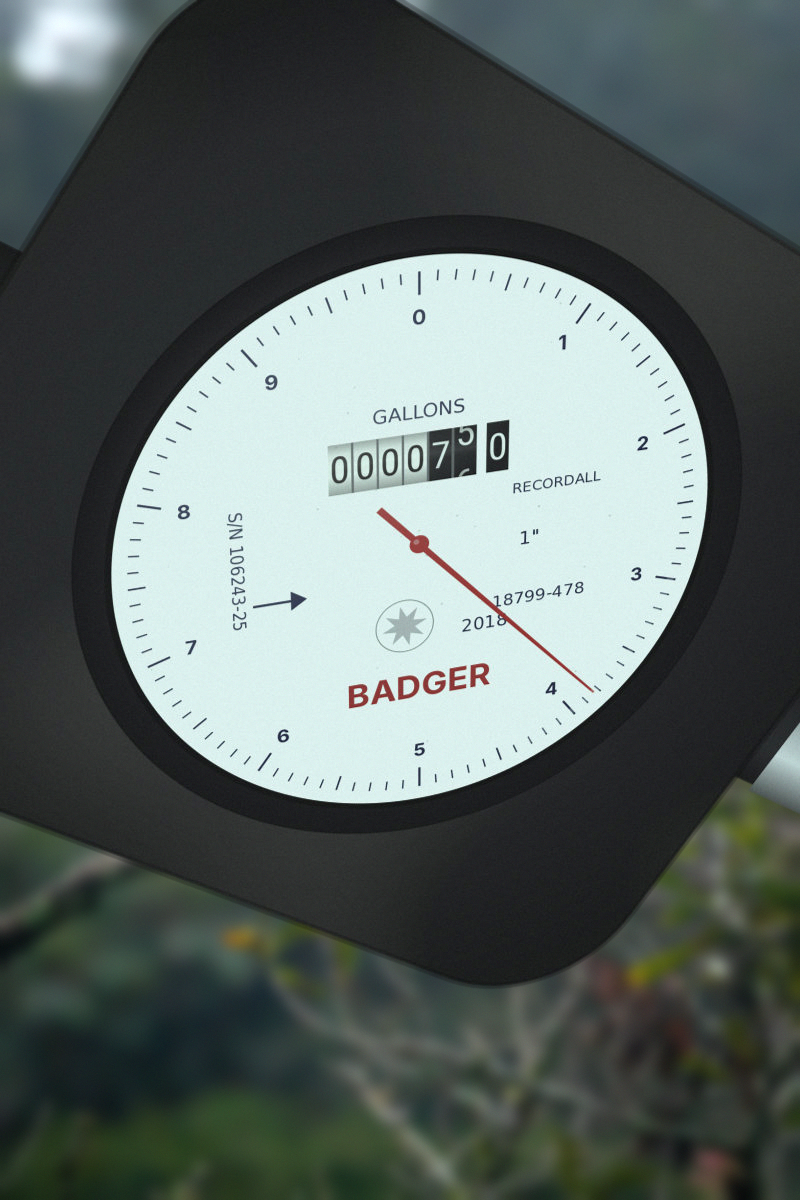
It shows 753.8
